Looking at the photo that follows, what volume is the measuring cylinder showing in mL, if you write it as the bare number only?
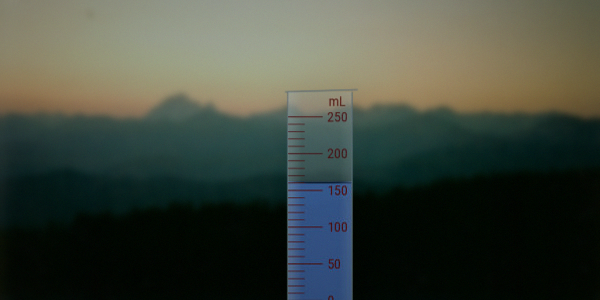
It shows 160
